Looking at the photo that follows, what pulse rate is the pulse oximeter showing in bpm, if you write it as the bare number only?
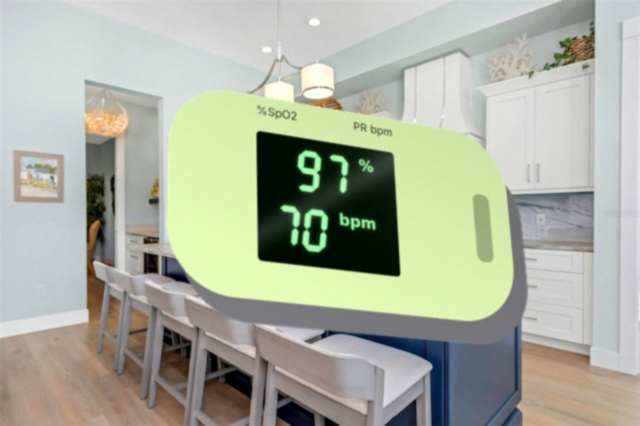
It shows 70
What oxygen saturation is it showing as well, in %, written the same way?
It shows 97
